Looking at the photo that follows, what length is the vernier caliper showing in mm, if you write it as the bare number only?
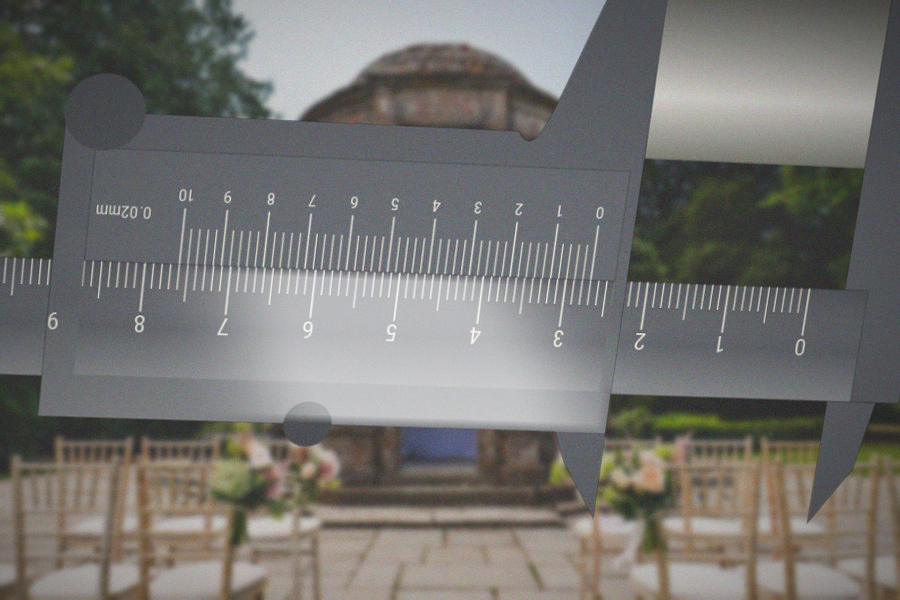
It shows 27.0
